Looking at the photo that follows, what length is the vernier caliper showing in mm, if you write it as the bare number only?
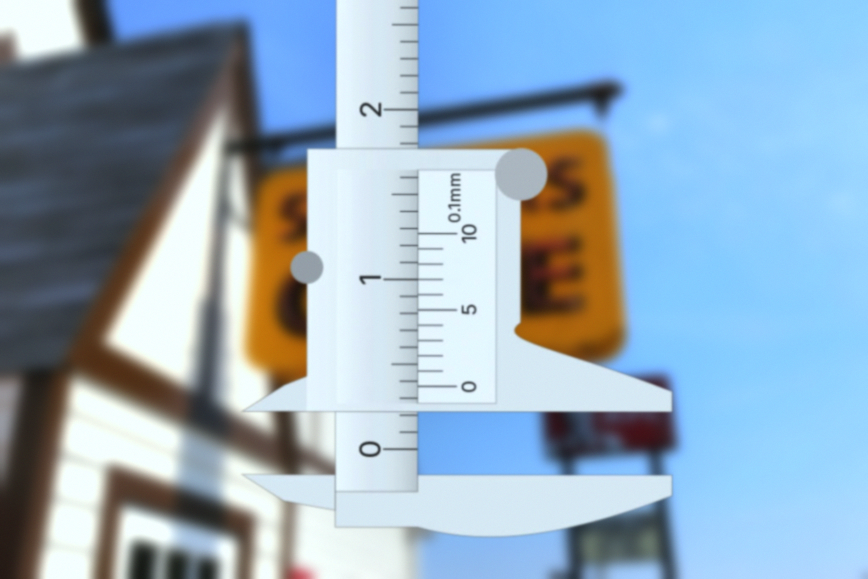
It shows 3.7
